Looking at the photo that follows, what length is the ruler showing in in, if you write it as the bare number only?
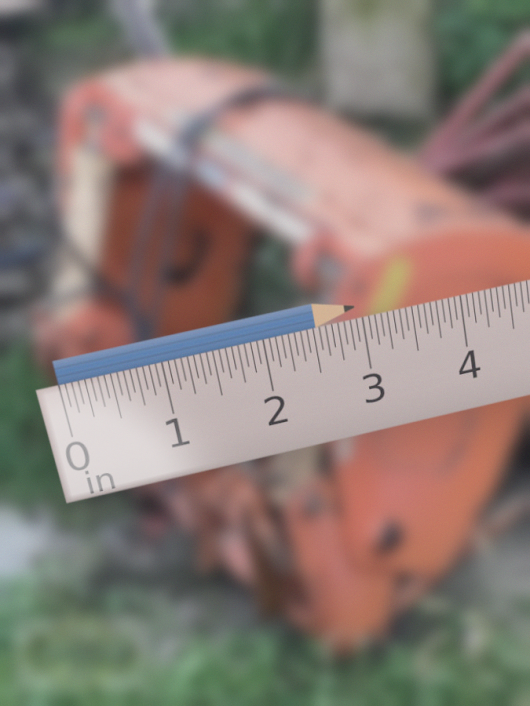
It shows 2.9375
